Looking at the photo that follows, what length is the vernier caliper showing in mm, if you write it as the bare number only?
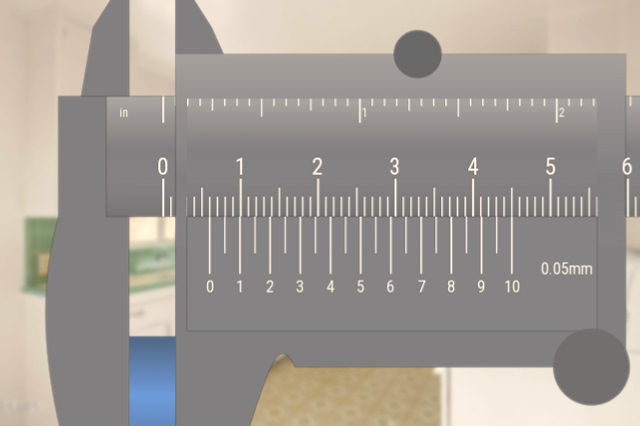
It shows 6.0
